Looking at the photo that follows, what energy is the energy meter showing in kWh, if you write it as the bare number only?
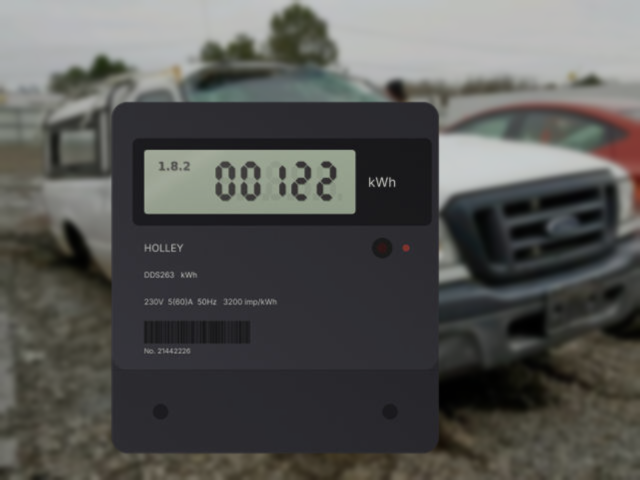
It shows 122
